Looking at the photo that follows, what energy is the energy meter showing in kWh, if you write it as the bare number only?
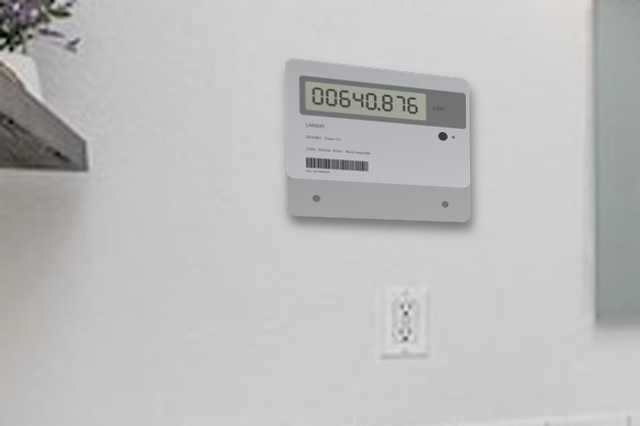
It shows 640.876
